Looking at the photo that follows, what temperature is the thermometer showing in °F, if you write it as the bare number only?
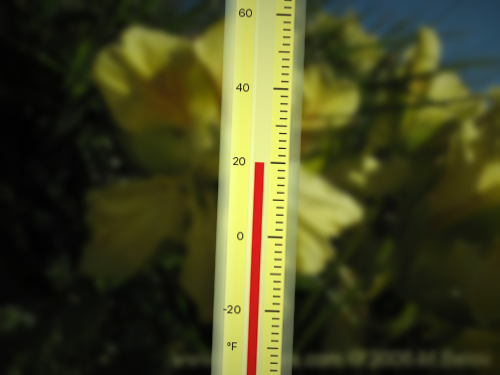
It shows 20
